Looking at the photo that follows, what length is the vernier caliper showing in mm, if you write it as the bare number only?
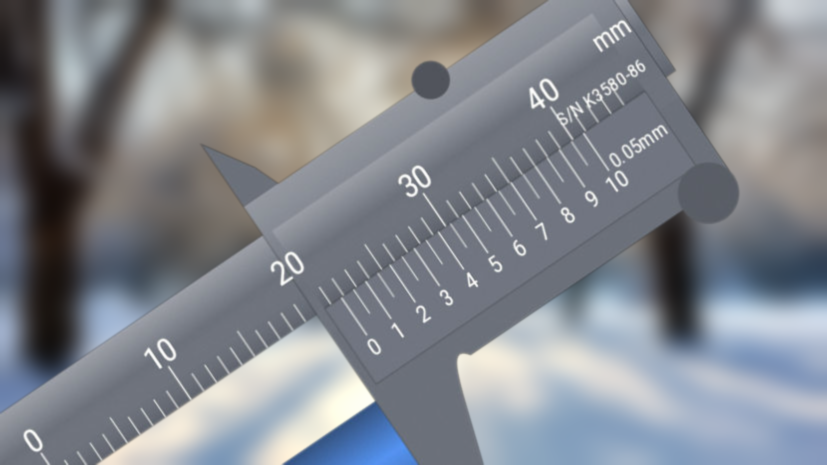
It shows 21.8
